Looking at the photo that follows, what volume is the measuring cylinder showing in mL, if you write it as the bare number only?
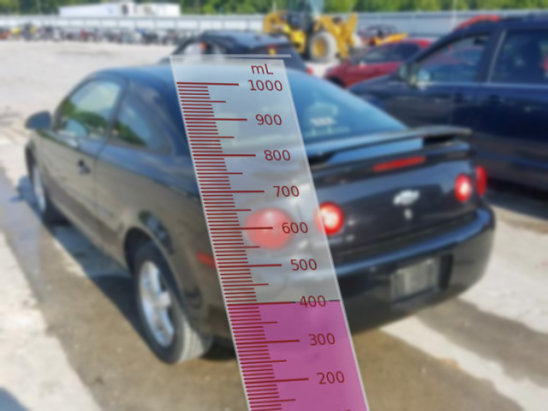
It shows 400
